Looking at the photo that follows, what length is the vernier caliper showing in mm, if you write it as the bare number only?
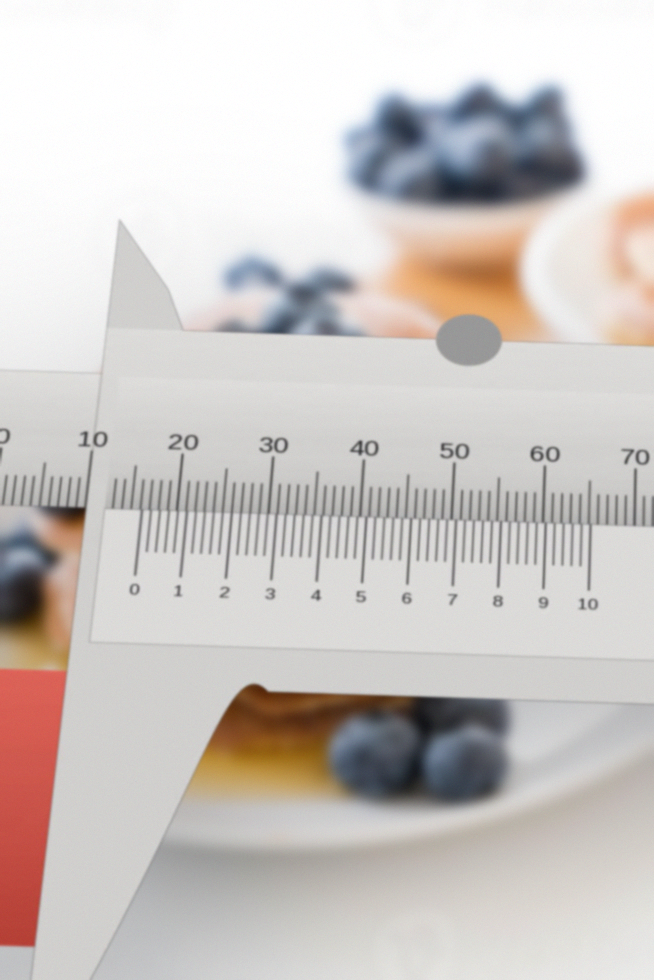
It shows 16.2
